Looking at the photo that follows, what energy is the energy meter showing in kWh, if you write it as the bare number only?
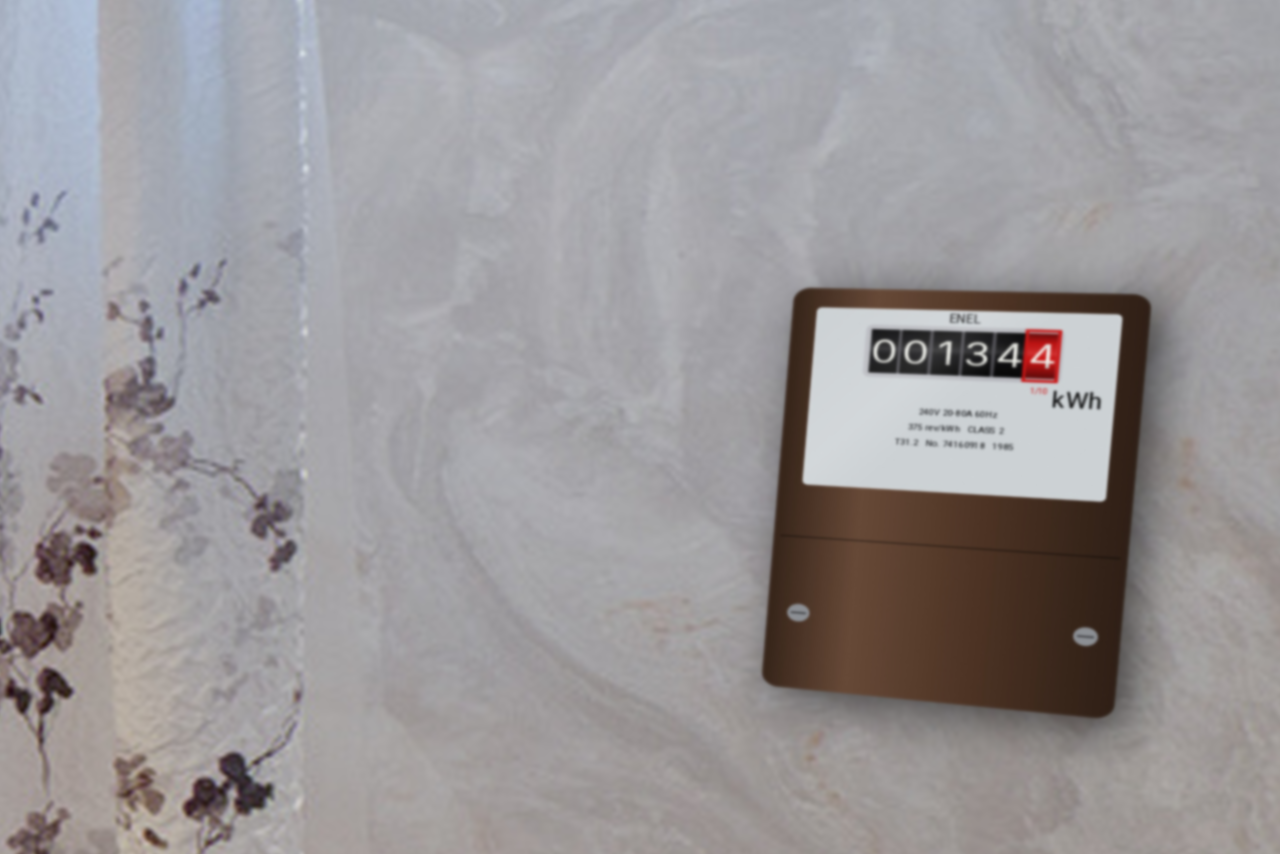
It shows 134.4
